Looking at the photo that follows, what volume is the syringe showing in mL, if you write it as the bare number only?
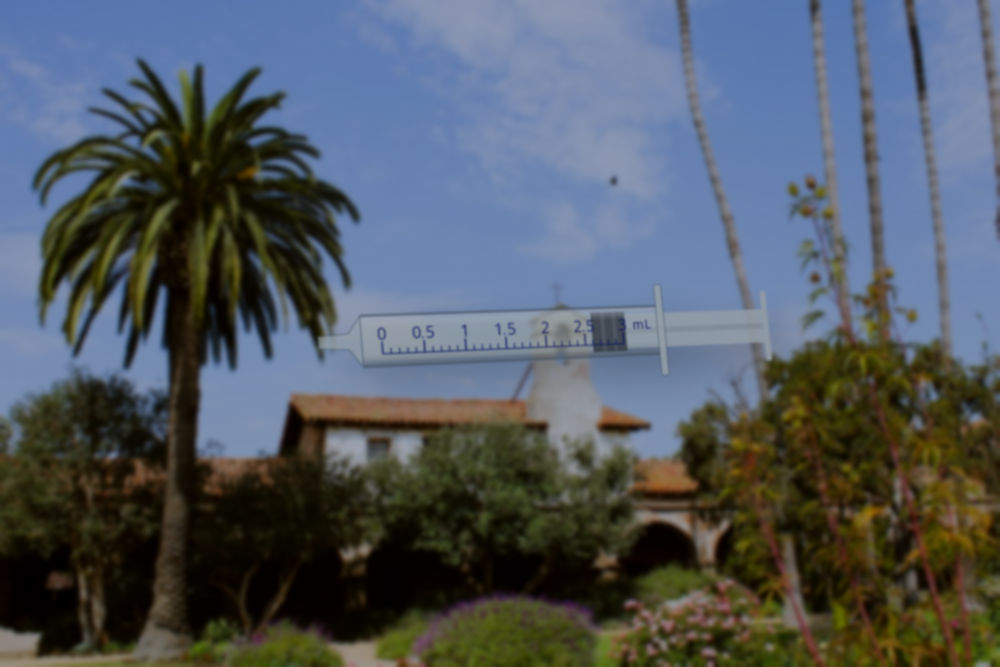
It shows 2.6
